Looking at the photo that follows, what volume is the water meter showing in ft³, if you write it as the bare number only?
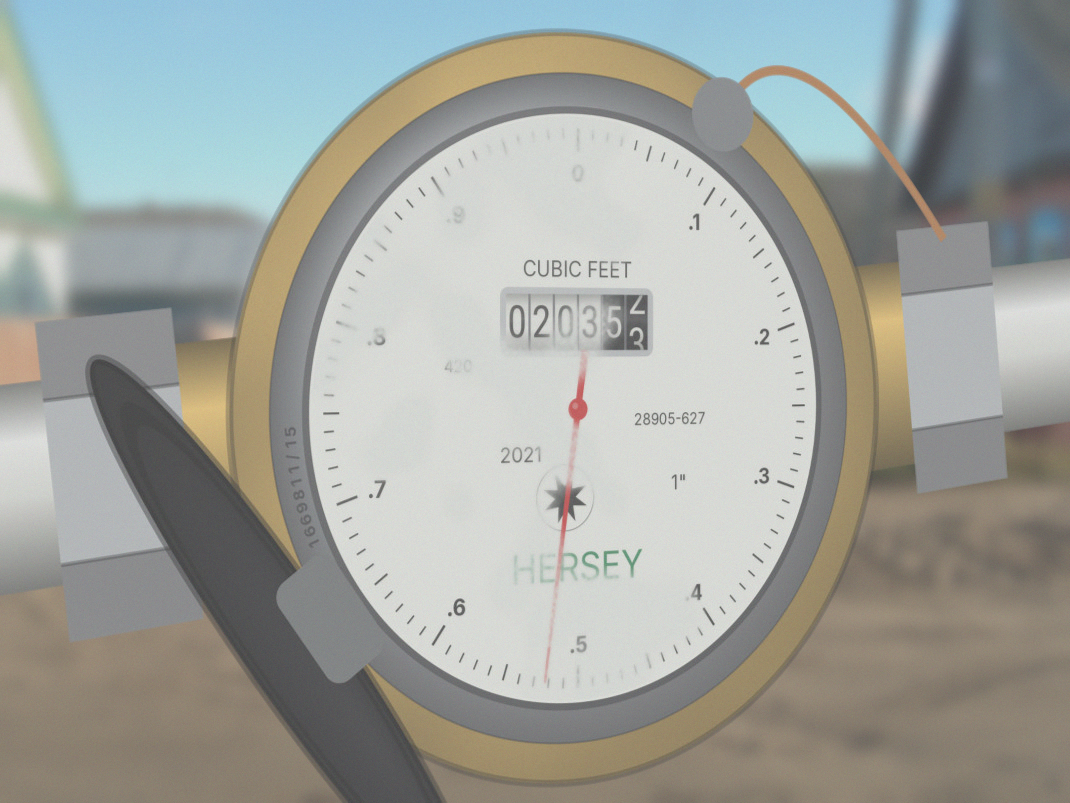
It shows 20352.52
